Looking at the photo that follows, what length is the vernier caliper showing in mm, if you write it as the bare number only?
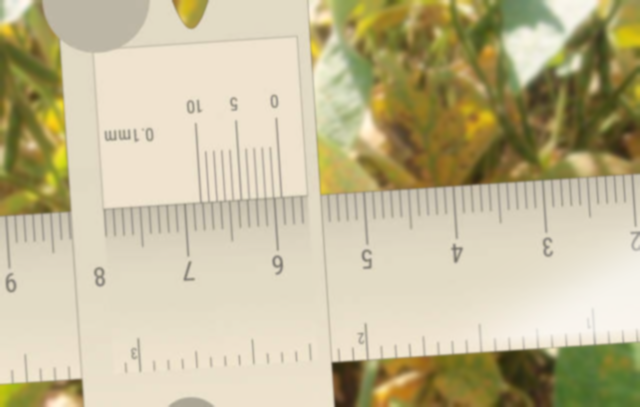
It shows 59.2
